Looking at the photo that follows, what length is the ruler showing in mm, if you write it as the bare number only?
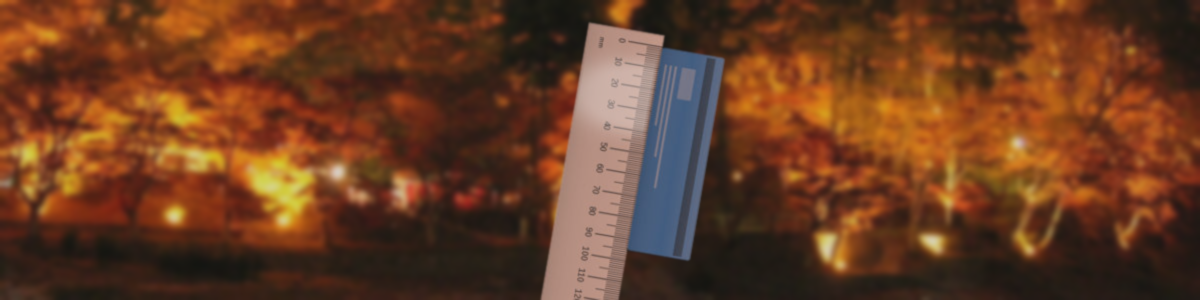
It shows 95
